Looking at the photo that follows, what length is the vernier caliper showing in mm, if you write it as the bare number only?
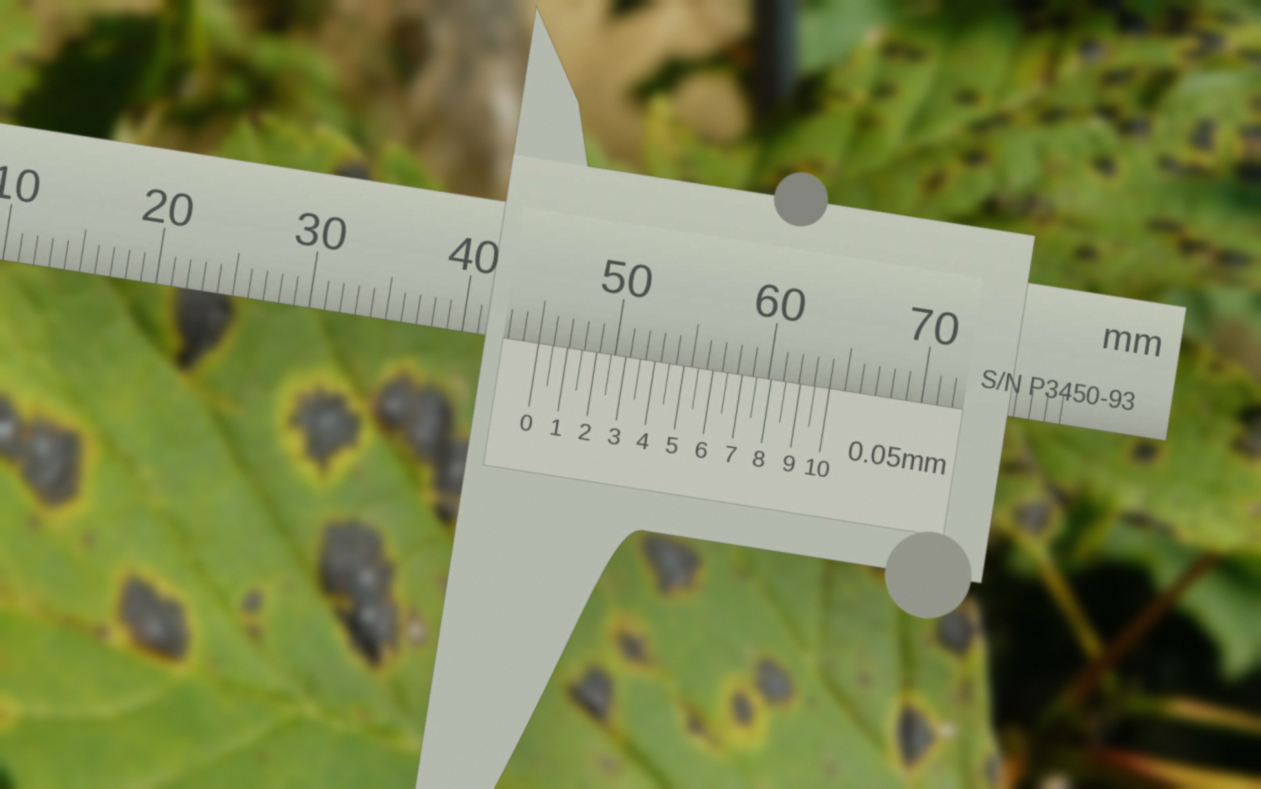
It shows 45.0
